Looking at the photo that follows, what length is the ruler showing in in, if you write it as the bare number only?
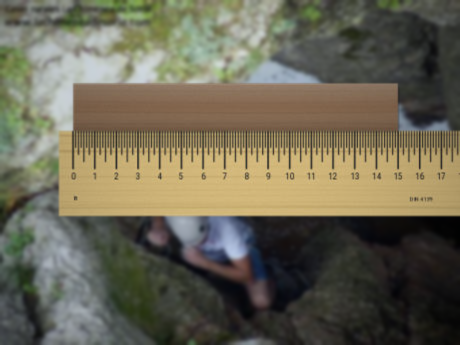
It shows 15
